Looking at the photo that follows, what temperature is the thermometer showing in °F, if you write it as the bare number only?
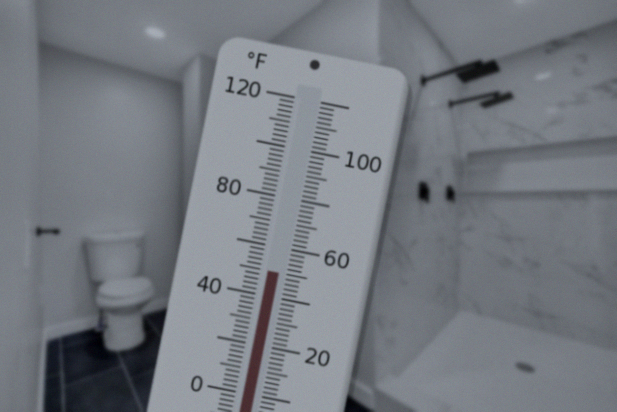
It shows 50
